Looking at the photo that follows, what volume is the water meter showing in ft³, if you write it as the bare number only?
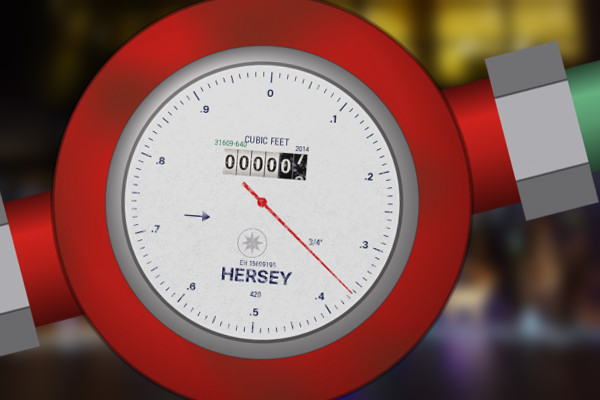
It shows 7.36
